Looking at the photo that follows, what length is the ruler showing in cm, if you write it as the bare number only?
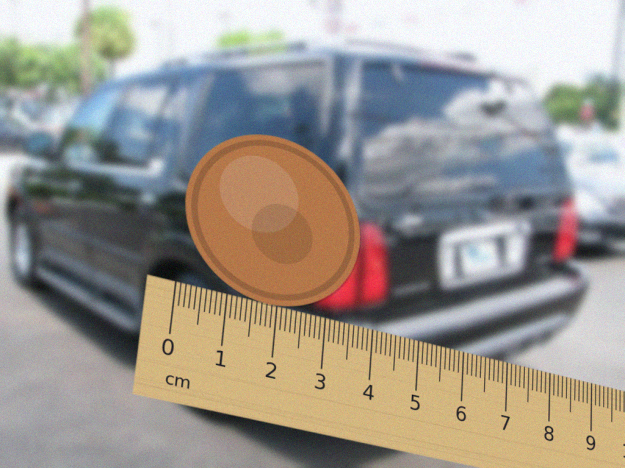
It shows 3.6
